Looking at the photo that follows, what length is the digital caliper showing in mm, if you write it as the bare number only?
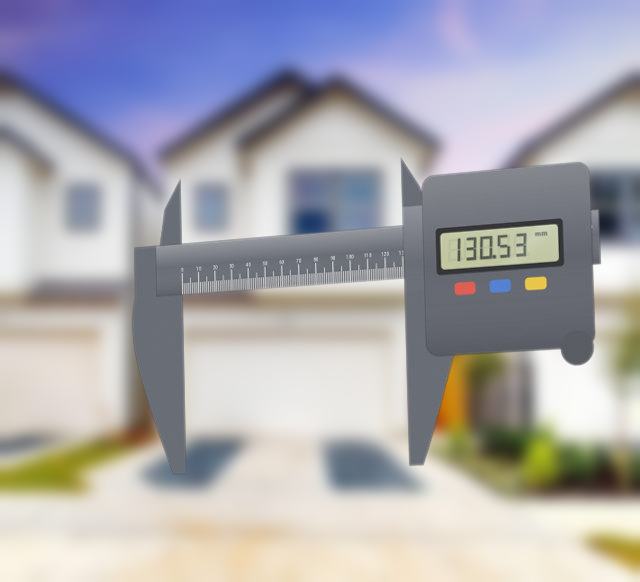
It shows 130.53
